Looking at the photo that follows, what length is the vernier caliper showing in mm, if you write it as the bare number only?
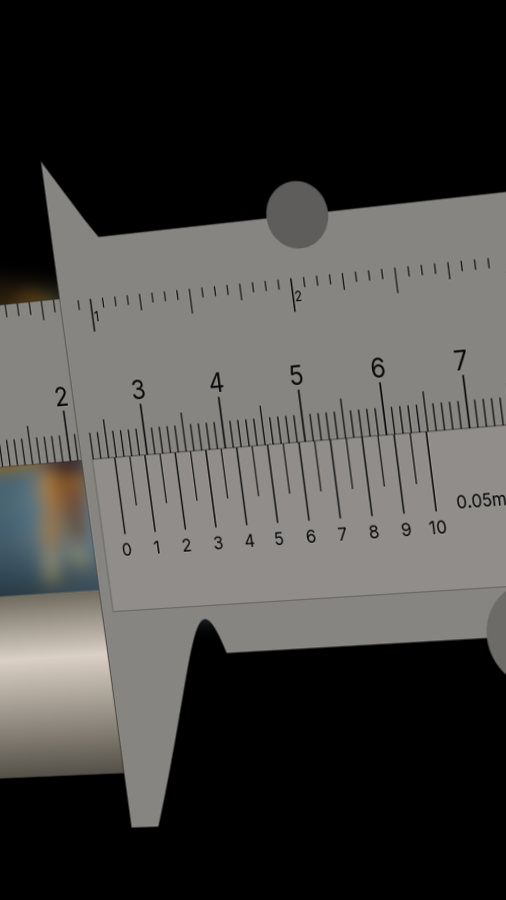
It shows 25.8
